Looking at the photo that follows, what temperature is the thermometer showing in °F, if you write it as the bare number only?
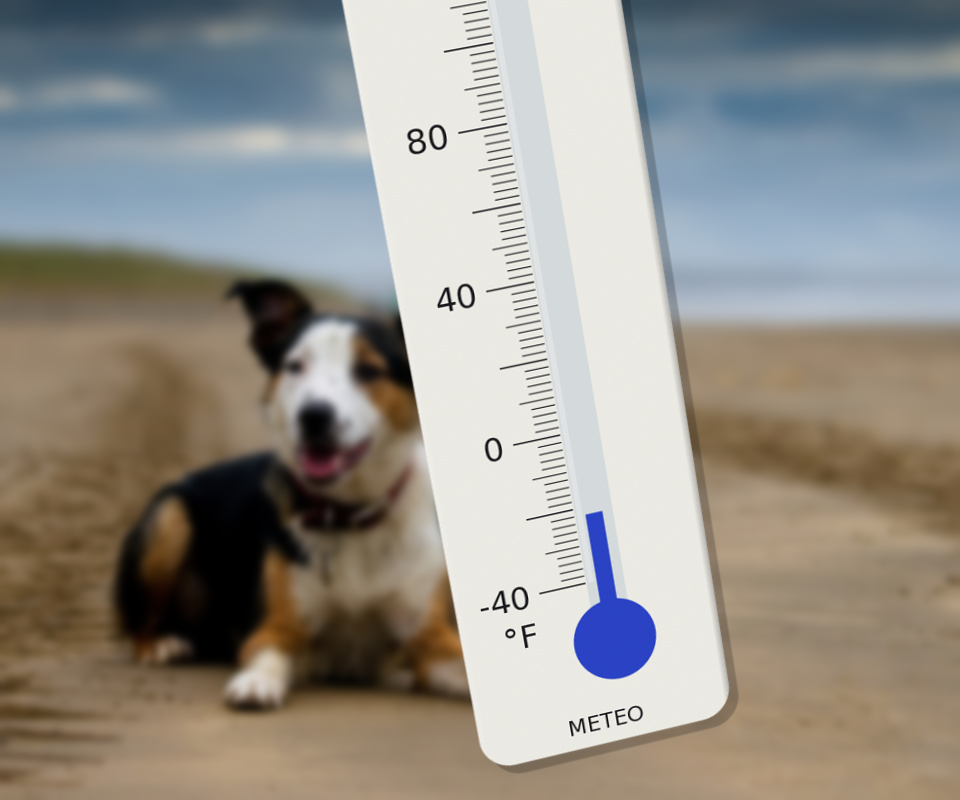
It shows -22
